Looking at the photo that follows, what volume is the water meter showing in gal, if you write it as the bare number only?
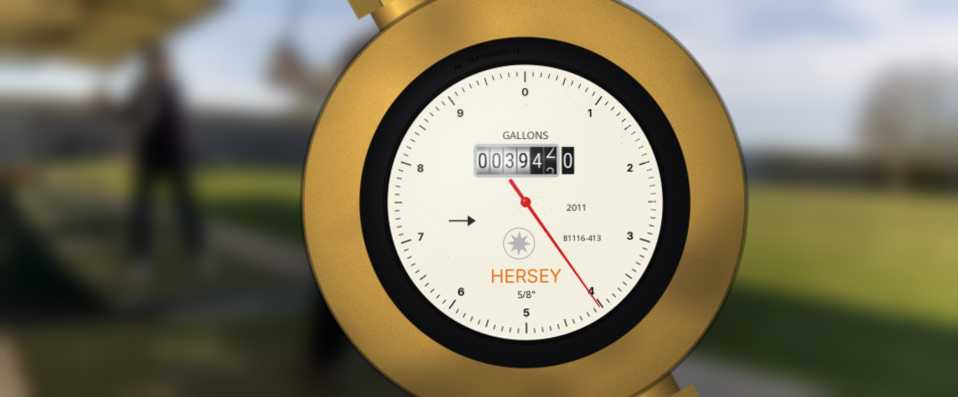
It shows 39424.0
